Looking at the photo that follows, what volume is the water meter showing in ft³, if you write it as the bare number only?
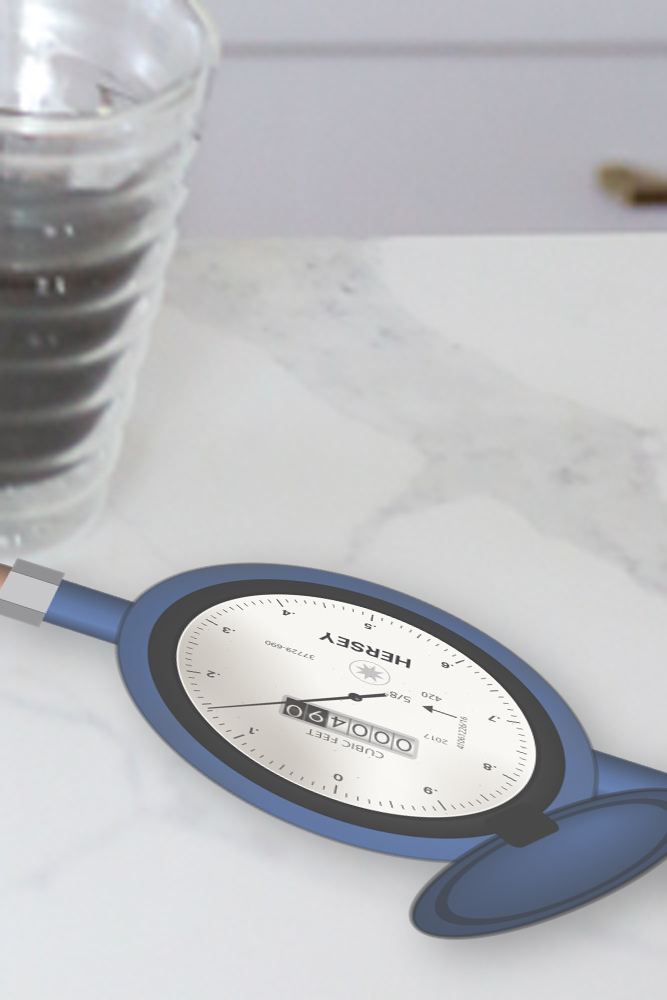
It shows 490.14
